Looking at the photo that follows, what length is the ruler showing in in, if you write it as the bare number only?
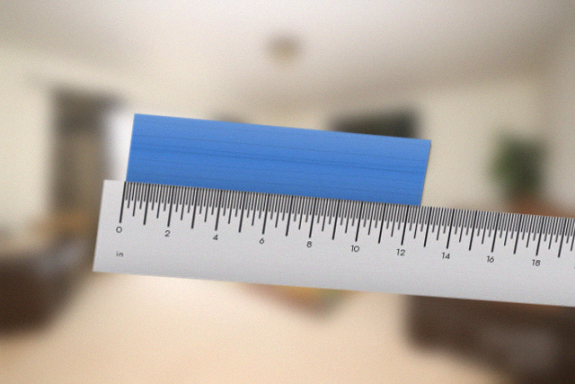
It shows 12.5
